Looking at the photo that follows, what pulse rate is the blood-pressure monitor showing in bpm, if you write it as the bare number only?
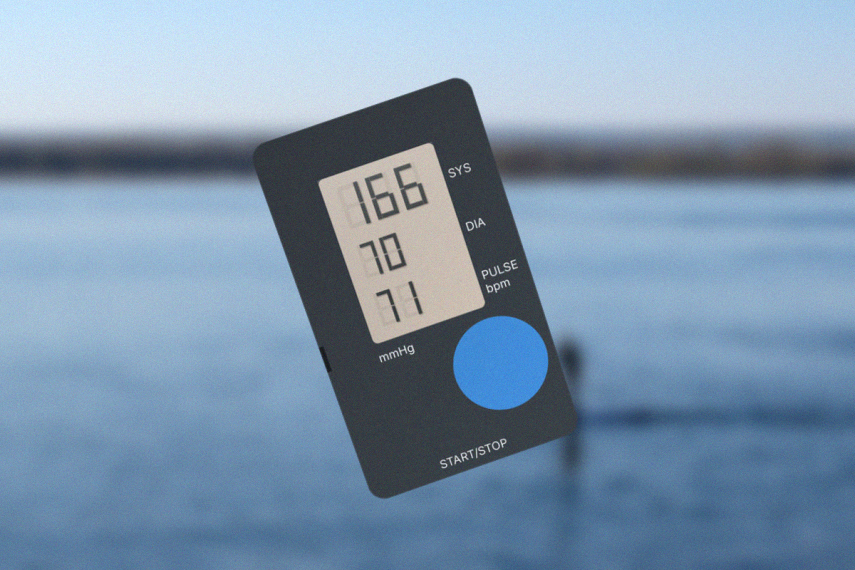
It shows 71
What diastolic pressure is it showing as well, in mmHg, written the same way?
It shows 70
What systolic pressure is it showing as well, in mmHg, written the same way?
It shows 166
